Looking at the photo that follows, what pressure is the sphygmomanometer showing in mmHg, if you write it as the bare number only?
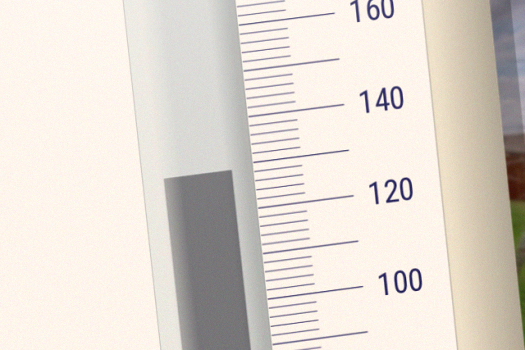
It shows 129
